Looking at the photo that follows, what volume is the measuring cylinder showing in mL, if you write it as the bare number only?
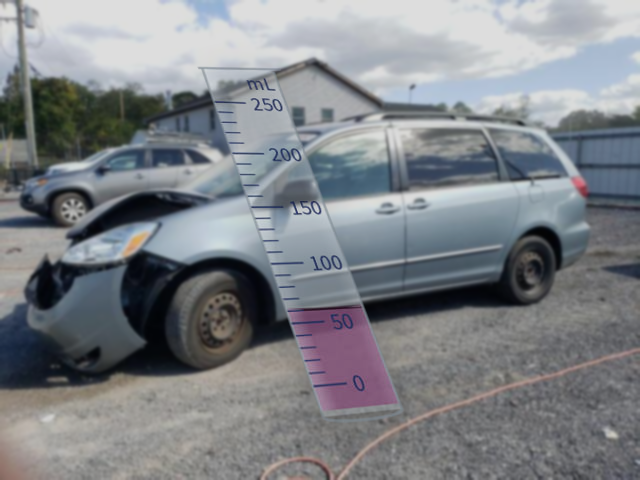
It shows 60
